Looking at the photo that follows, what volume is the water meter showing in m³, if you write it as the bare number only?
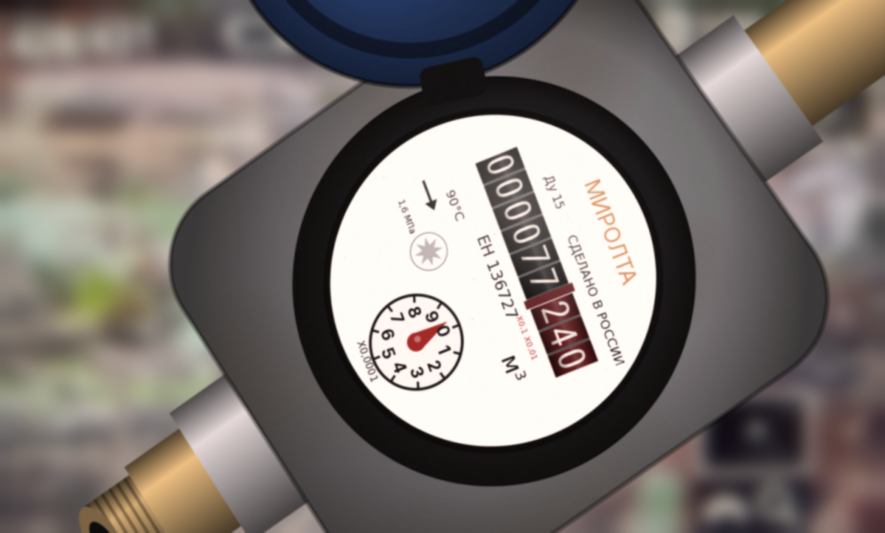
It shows 77.2399
